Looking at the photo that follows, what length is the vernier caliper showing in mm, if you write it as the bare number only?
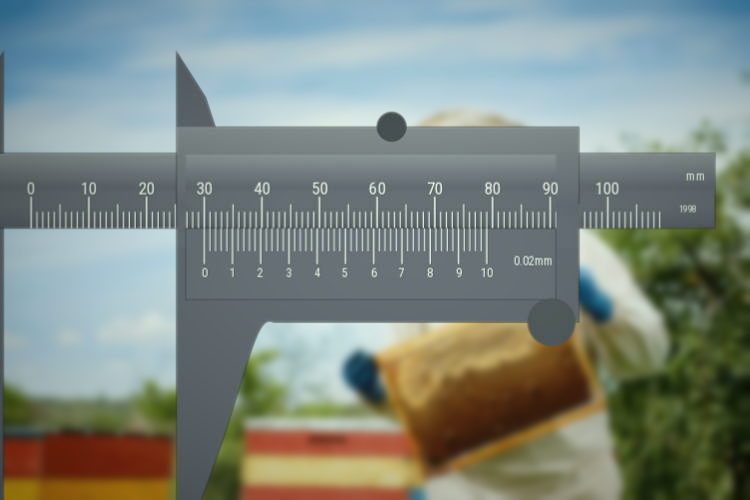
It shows 30.0
